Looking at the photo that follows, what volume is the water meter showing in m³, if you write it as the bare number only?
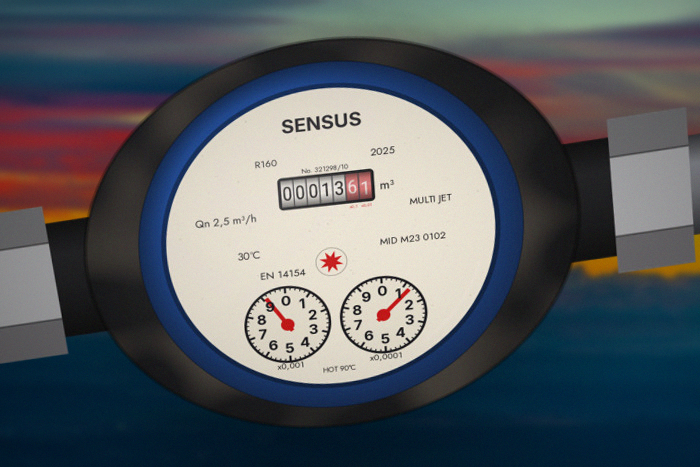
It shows 13.6091
